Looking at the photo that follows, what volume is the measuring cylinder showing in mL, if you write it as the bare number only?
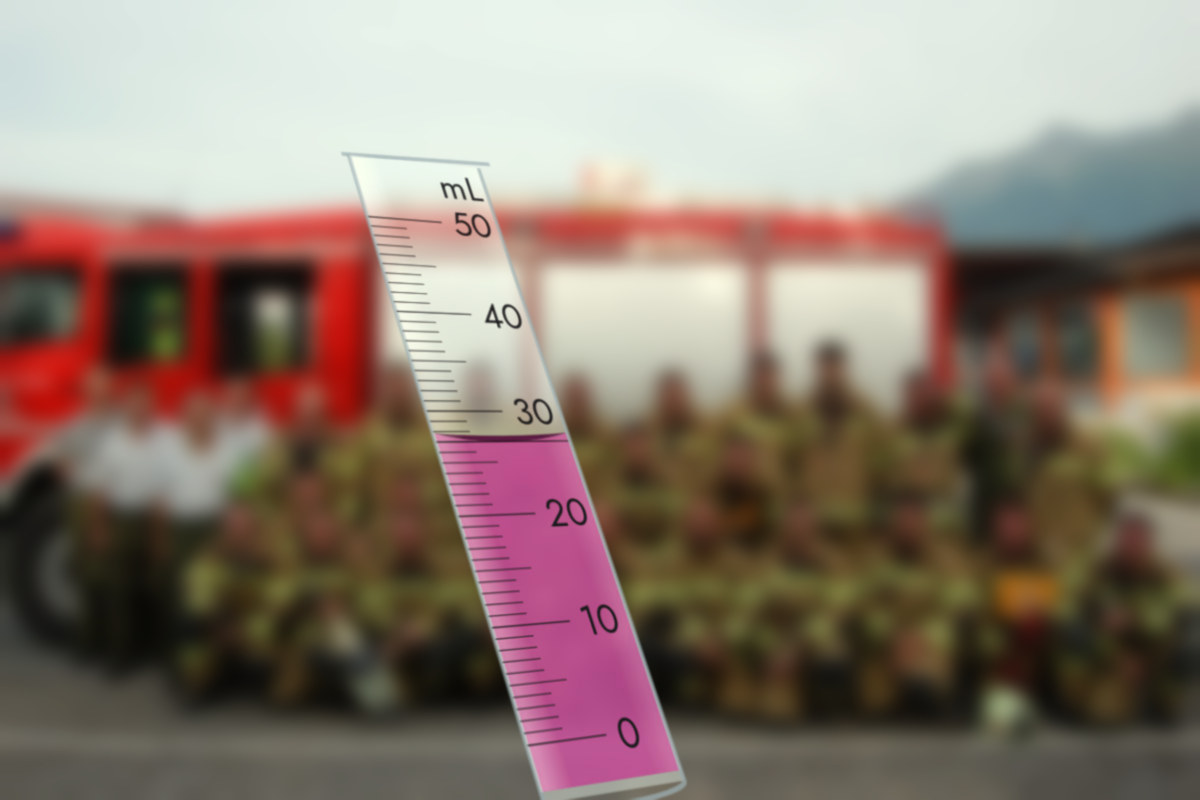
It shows 27
